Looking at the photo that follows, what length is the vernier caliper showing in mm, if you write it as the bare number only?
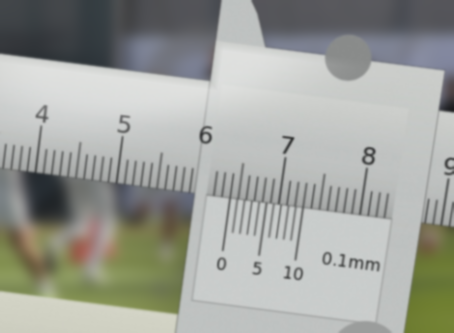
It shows 64.0
